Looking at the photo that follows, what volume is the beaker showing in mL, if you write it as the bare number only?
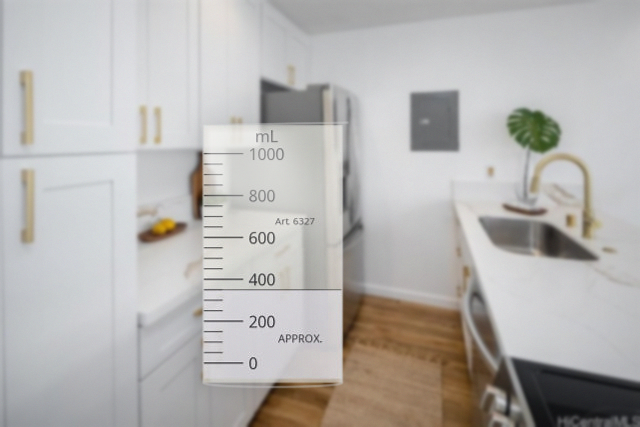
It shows 350
